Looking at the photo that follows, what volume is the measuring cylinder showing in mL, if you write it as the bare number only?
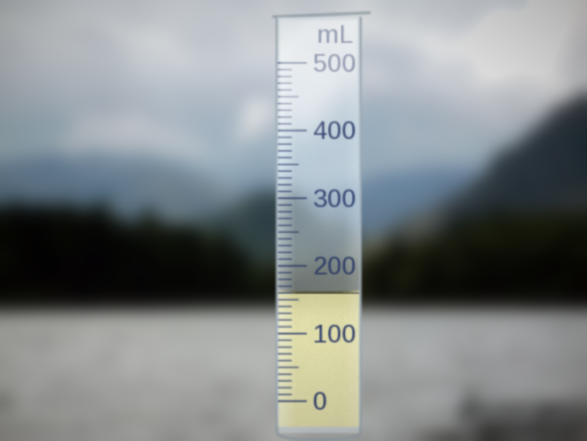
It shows 160
